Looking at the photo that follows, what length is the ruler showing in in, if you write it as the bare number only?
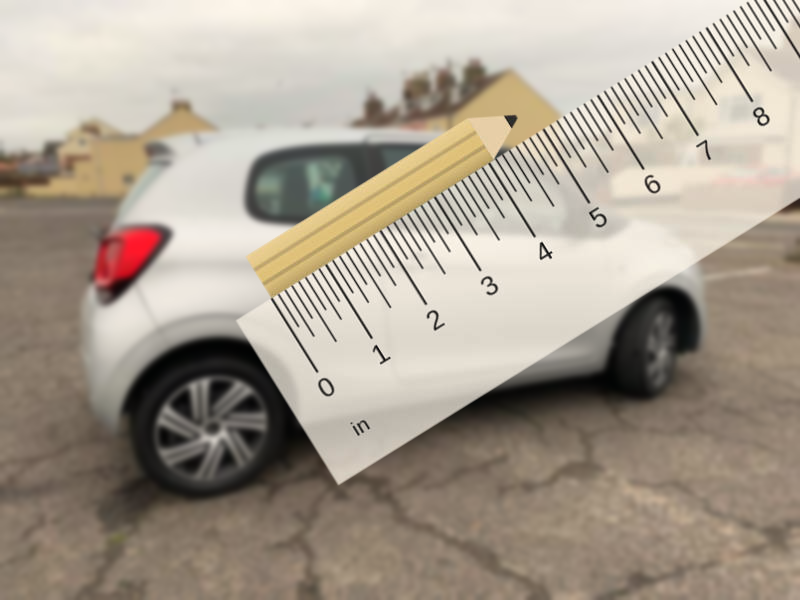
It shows 4.75
